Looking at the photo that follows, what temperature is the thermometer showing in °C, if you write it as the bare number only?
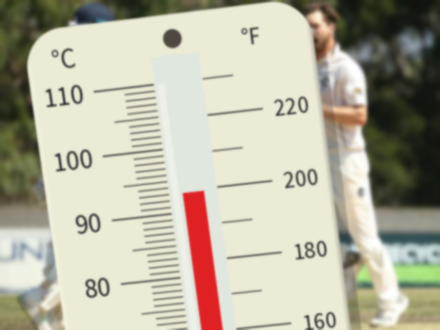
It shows 93
